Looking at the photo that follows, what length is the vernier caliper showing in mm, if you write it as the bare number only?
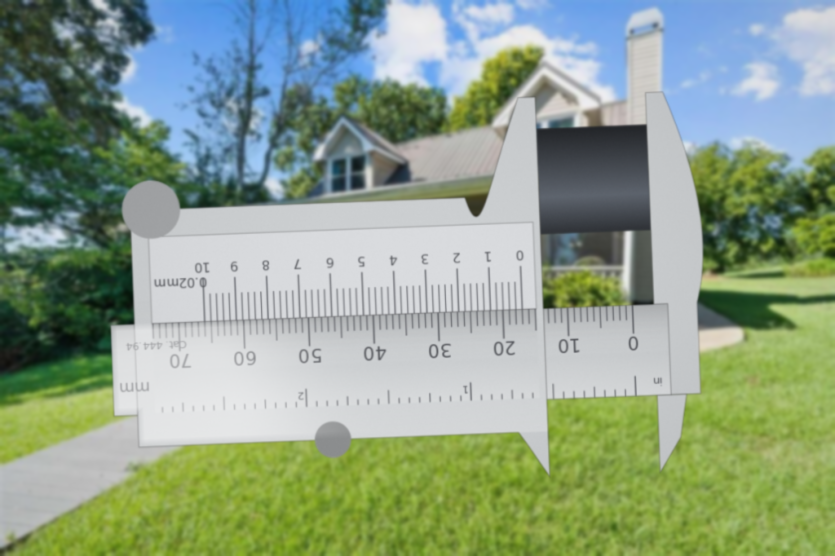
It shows 17.0
